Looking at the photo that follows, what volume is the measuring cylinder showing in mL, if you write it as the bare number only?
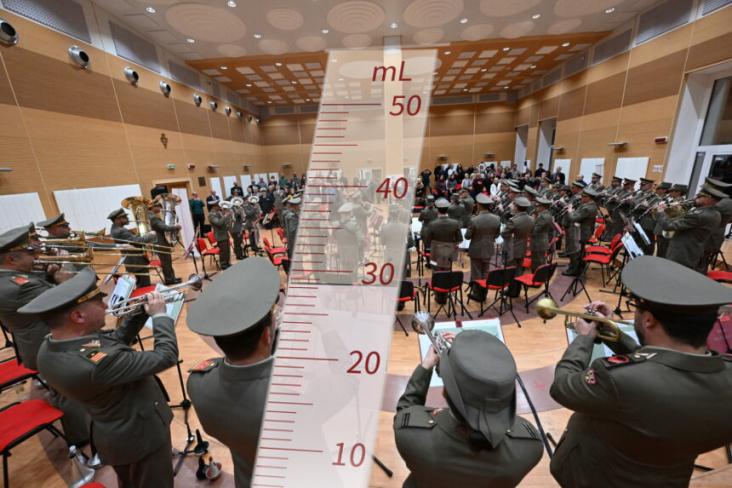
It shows 28.5
